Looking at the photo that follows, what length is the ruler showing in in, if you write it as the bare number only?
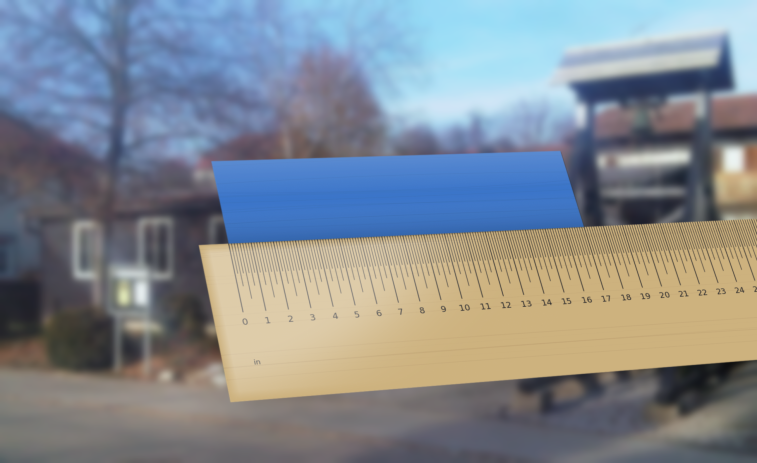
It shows 17
